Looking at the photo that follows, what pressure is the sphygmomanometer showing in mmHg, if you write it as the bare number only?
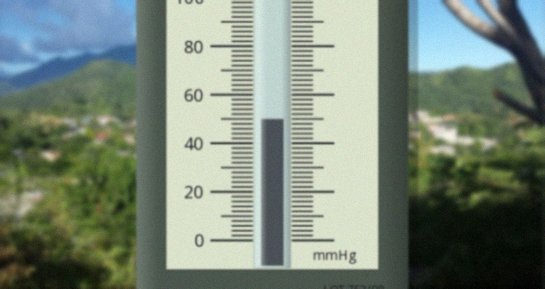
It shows 50
